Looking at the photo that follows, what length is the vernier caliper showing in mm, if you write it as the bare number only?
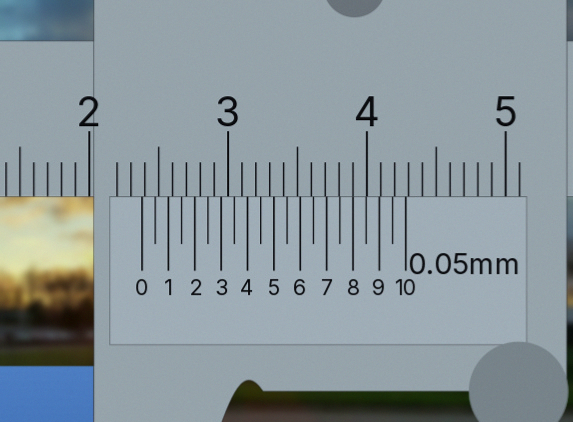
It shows 23.8
